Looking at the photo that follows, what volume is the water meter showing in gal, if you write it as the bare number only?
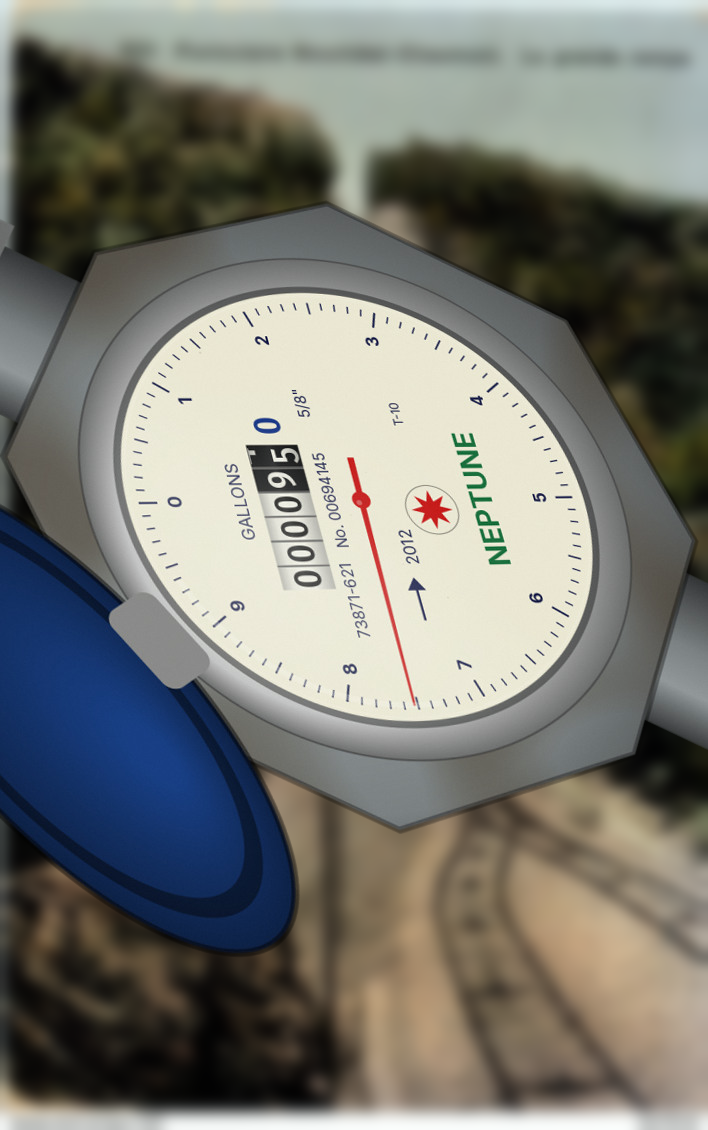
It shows 947.5
